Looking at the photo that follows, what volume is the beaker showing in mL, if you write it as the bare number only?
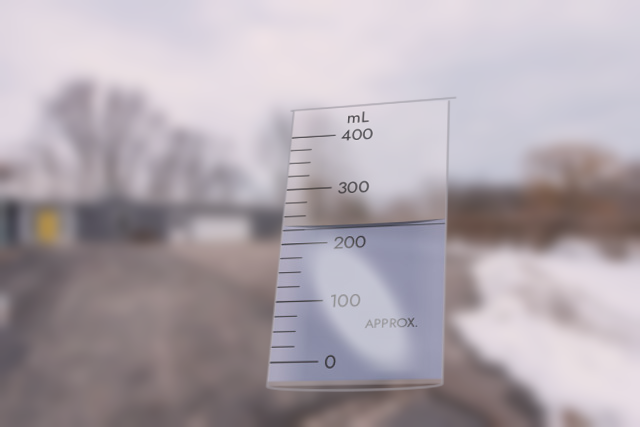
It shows 225
